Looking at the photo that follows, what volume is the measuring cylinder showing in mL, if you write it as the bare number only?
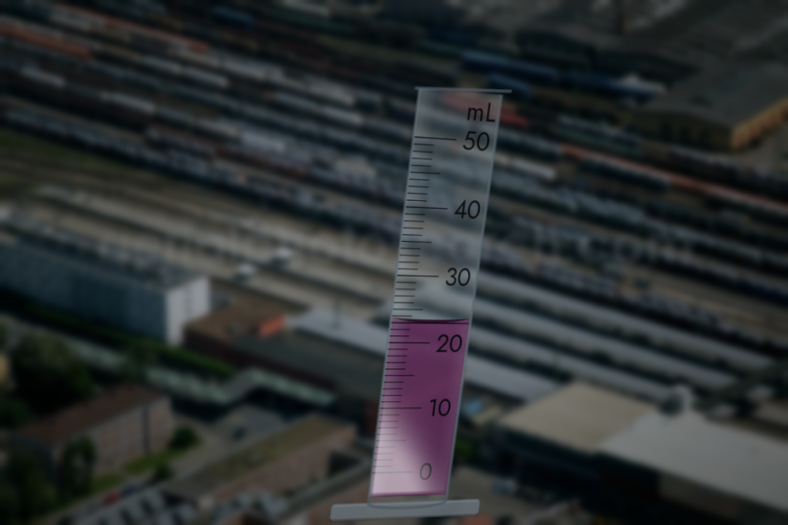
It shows 23
